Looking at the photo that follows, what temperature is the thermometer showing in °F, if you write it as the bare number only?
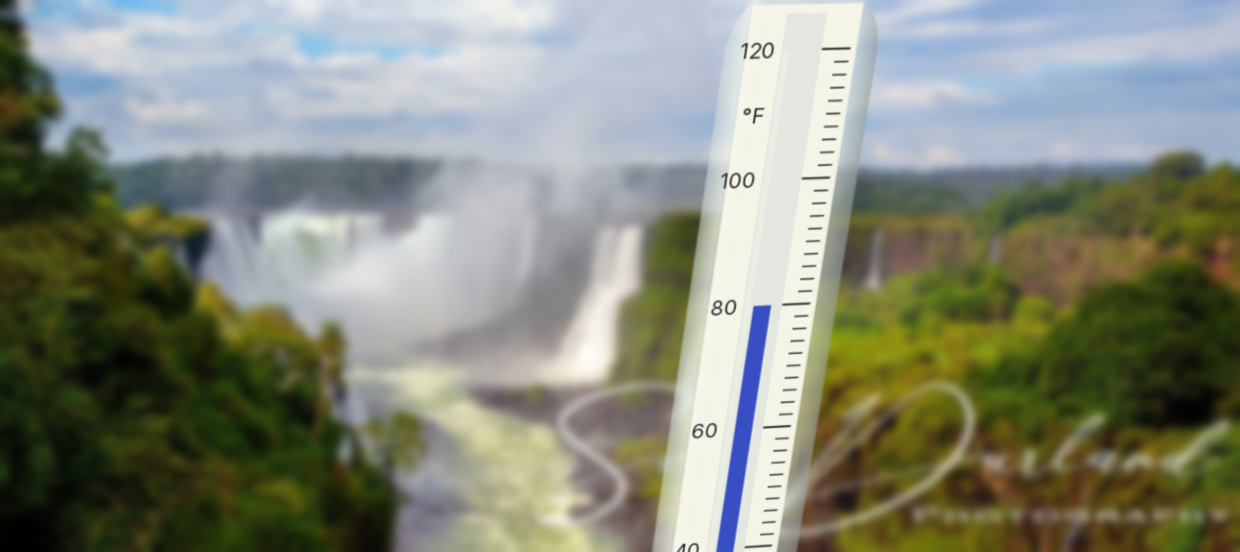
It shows 80
